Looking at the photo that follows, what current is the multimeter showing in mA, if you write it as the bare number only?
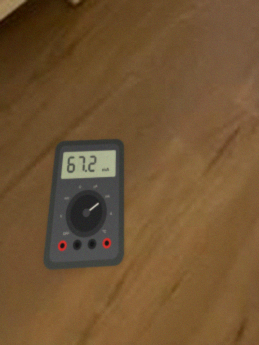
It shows 67.2
